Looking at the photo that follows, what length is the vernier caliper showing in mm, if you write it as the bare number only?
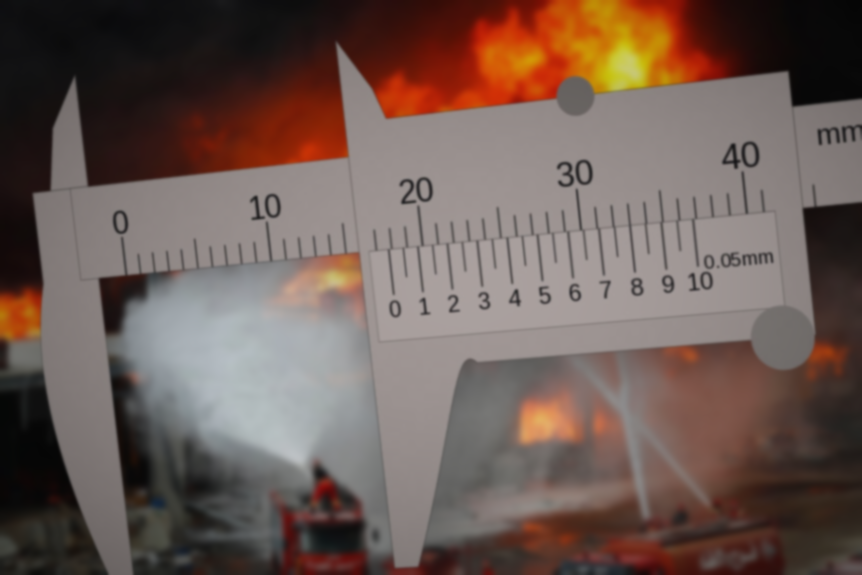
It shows 17.8
